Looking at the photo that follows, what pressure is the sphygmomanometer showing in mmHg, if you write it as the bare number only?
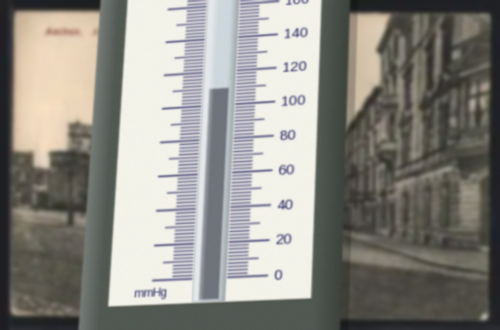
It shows 110
